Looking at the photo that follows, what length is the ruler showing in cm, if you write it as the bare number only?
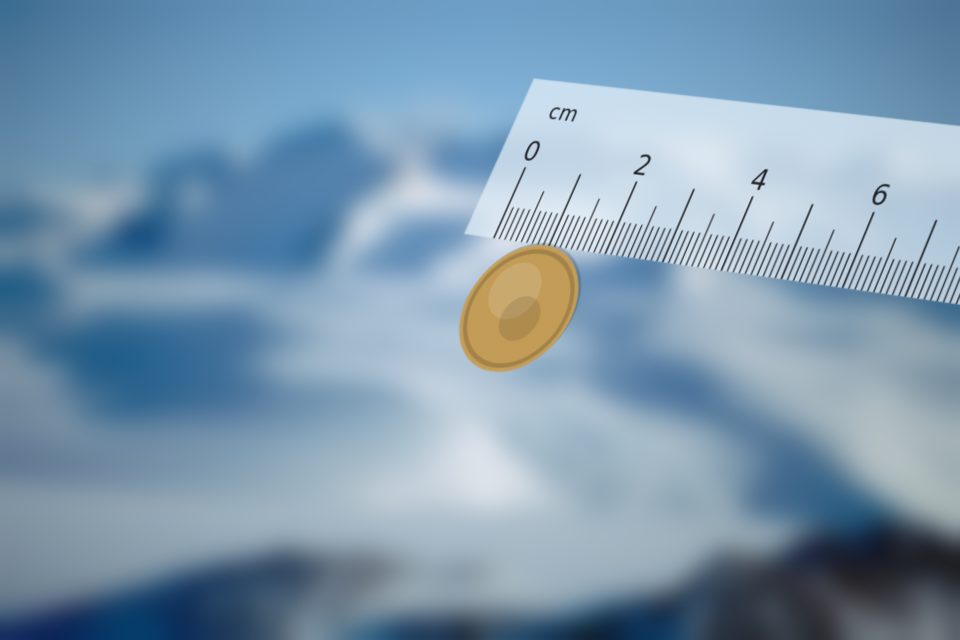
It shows 1.9
